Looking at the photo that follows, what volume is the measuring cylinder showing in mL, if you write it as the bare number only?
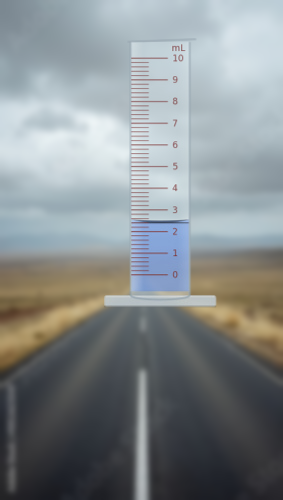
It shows 2.4
